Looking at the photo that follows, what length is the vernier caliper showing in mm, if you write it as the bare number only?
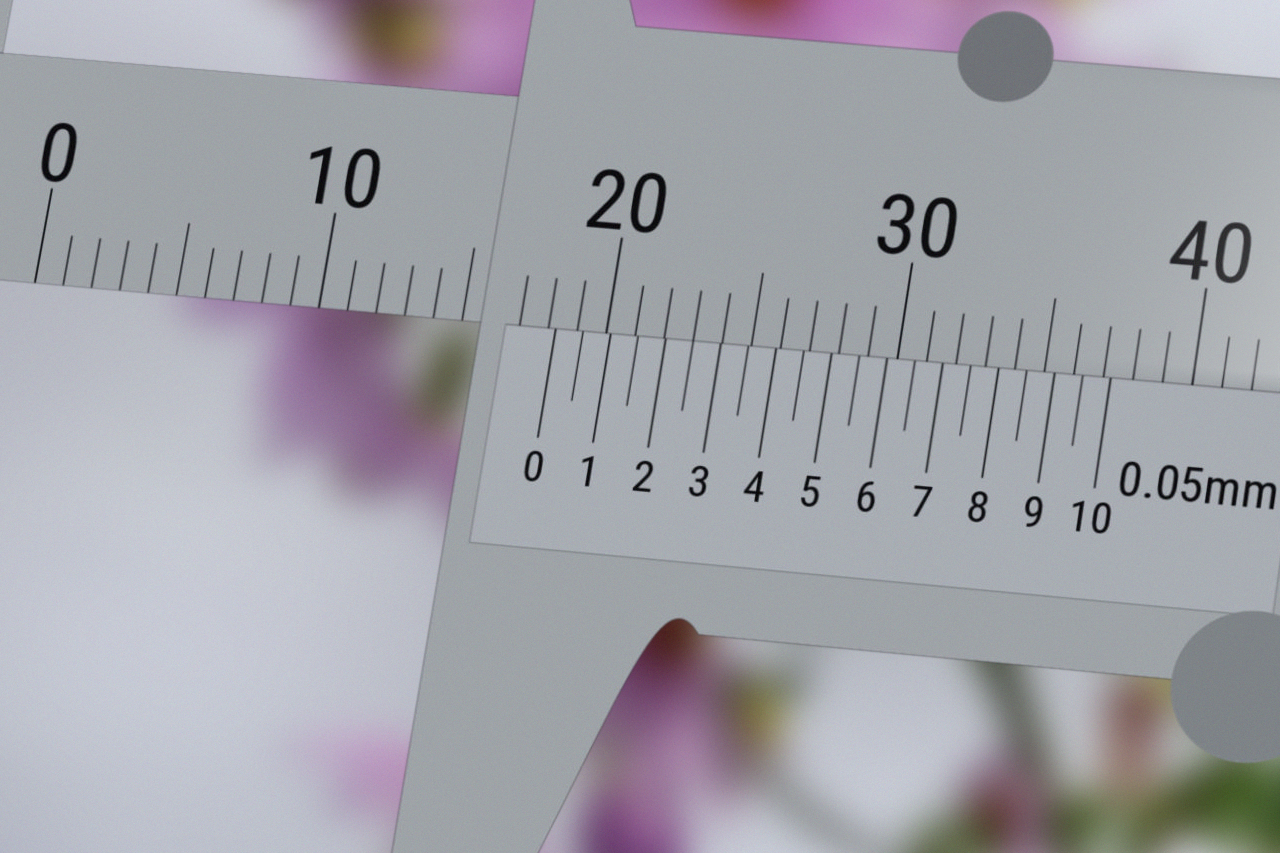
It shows 18.25
